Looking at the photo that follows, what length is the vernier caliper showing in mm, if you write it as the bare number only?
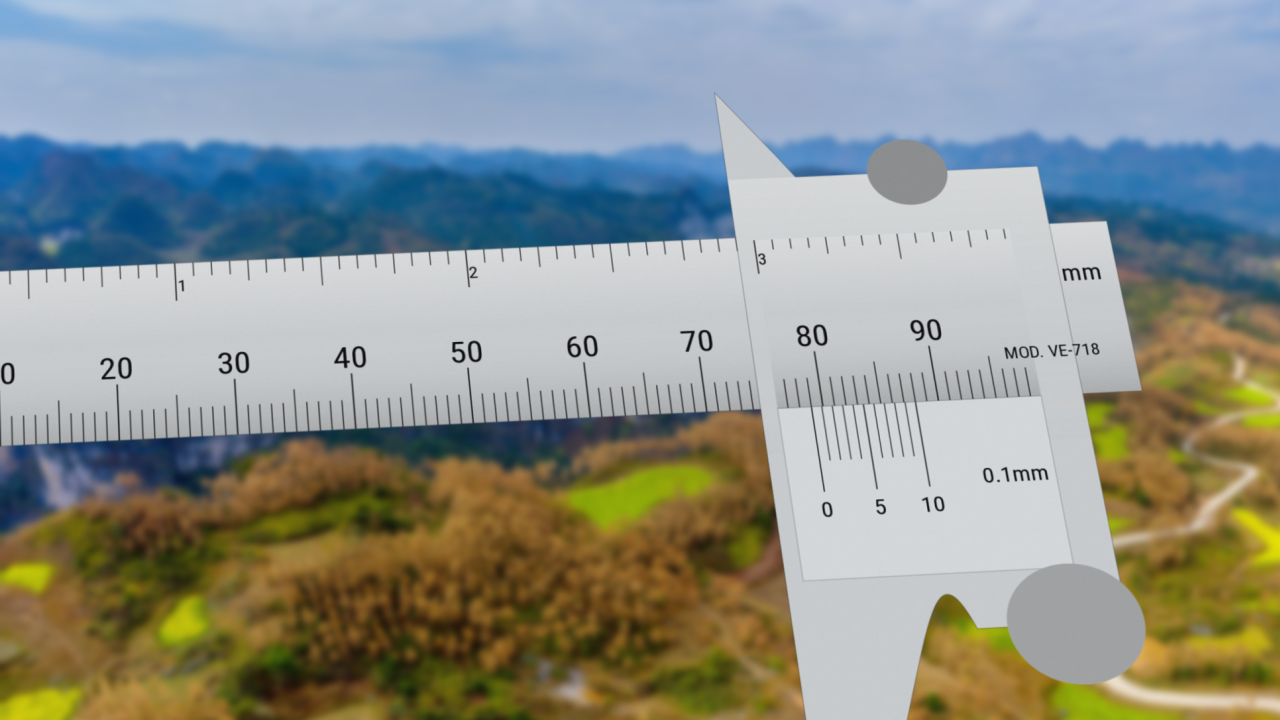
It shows 79.0
